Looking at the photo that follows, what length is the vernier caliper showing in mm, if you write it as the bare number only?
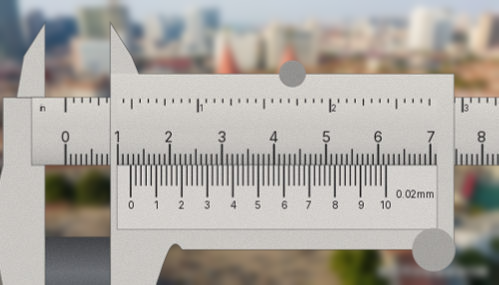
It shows 12.5
